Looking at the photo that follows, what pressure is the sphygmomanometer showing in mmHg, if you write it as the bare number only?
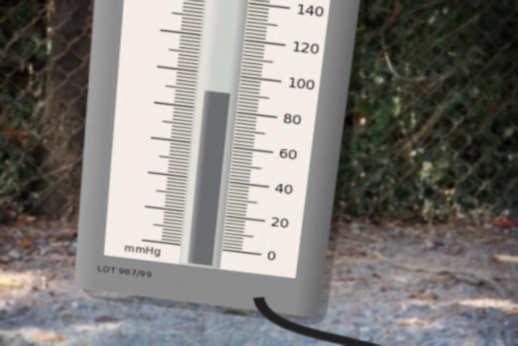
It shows 90
